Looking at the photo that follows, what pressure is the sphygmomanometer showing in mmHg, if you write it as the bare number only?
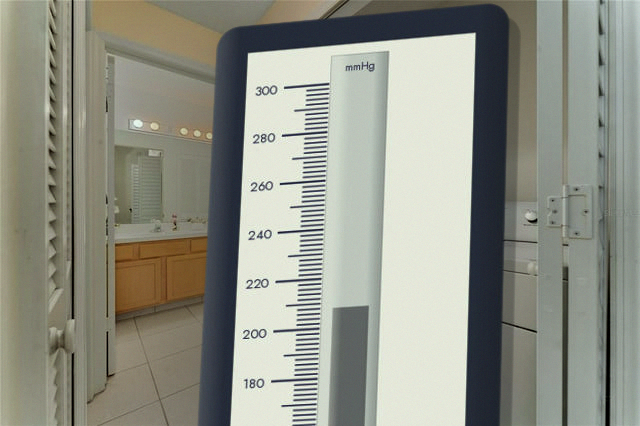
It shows 208
